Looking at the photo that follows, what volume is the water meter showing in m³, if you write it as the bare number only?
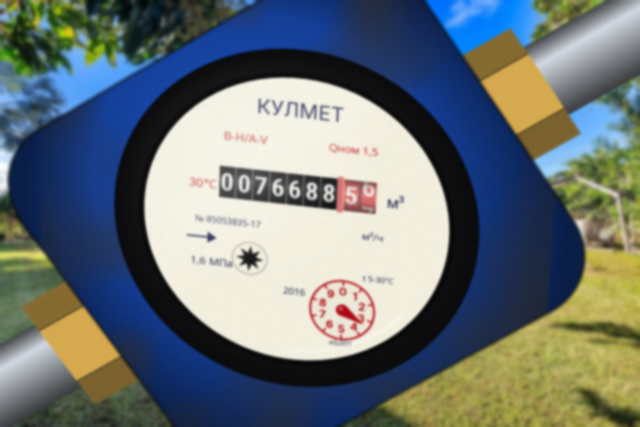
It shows 76688.563
